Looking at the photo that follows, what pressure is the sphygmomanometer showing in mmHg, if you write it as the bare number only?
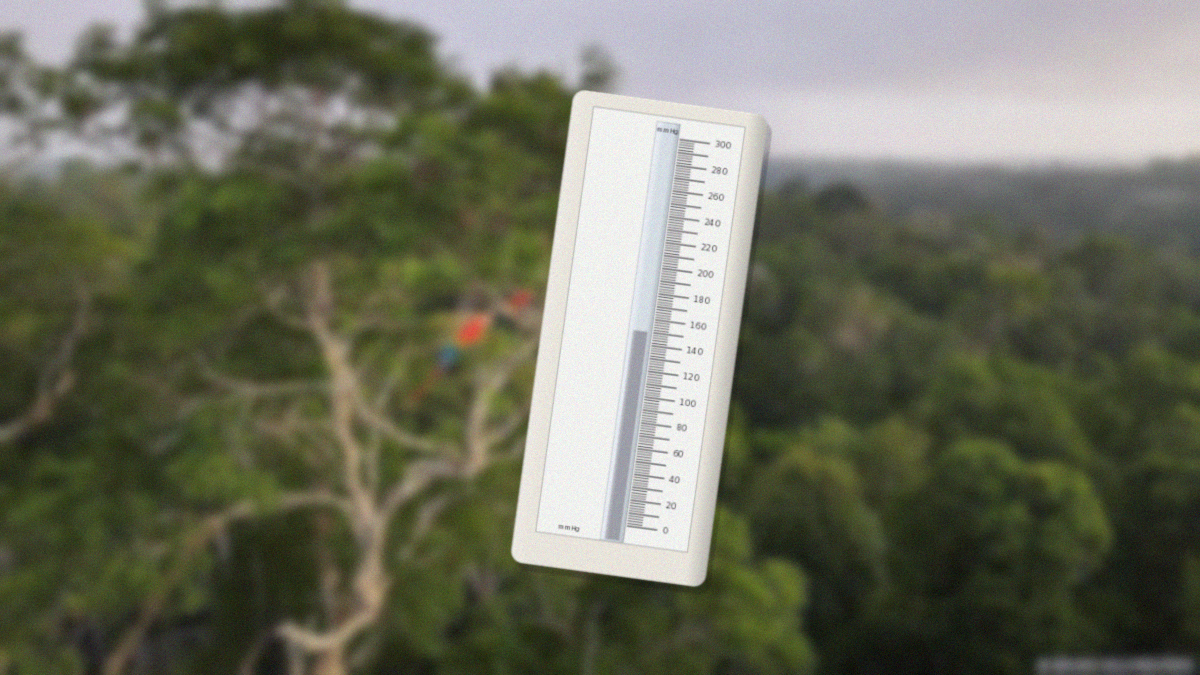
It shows 150
